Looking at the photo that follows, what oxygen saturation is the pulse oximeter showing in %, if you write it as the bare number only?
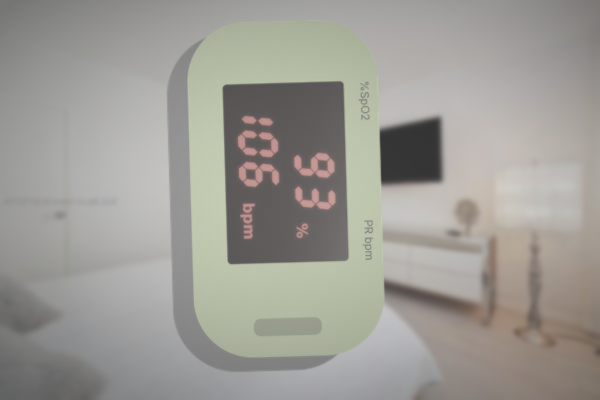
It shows 93
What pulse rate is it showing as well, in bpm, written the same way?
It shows 106
